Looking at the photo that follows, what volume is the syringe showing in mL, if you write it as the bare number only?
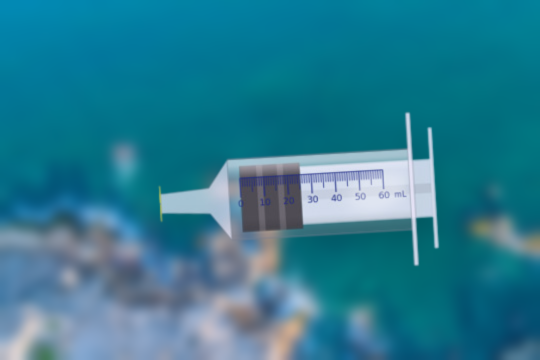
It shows 0
